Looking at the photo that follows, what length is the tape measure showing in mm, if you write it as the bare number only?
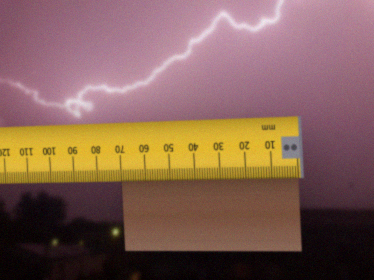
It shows 70
